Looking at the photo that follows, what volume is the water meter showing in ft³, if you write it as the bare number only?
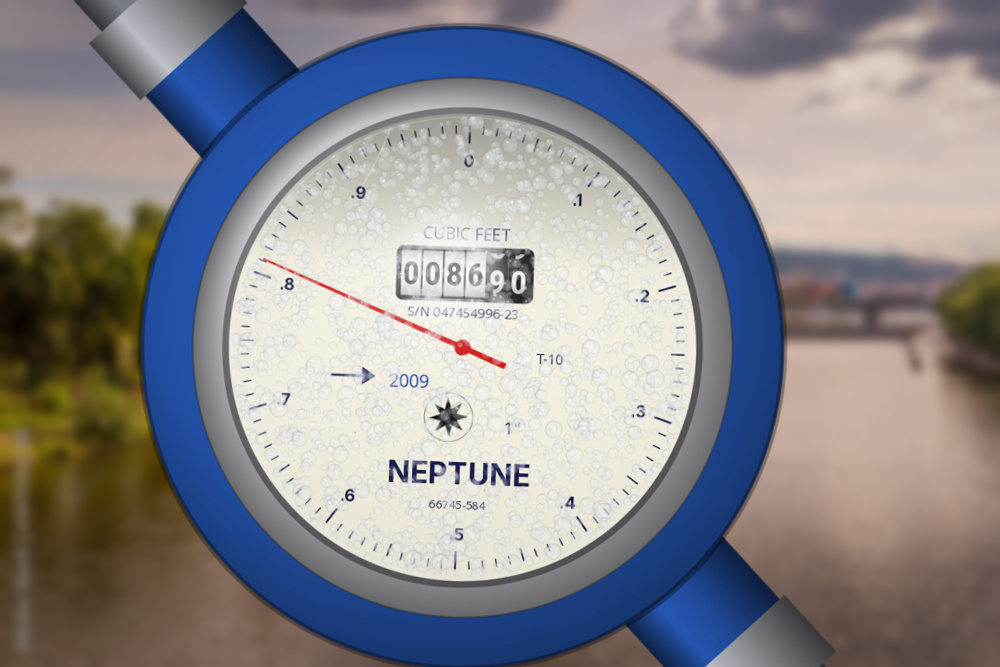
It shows 8689.81
